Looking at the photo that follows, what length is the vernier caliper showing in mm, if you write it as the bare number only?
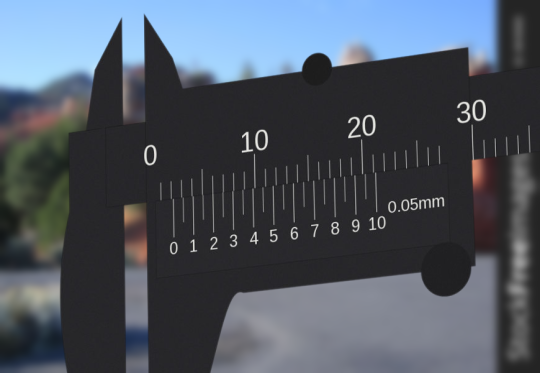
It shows 2.2
